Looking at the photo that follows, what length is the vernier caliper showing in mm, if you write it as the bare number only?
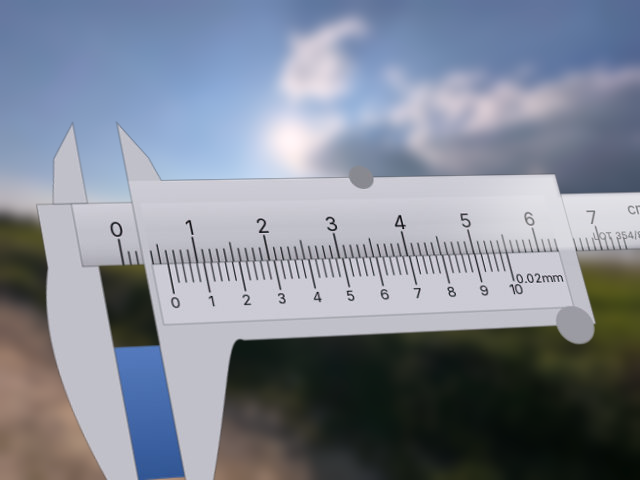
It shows 6.0
